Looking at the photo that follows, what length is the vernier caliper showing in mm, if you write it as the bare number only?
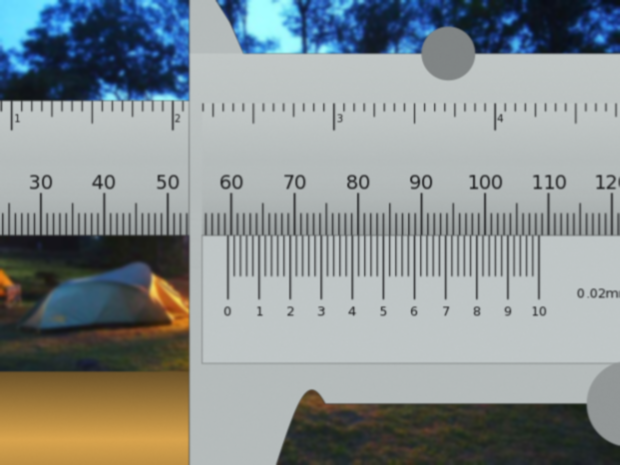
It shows 59.5
